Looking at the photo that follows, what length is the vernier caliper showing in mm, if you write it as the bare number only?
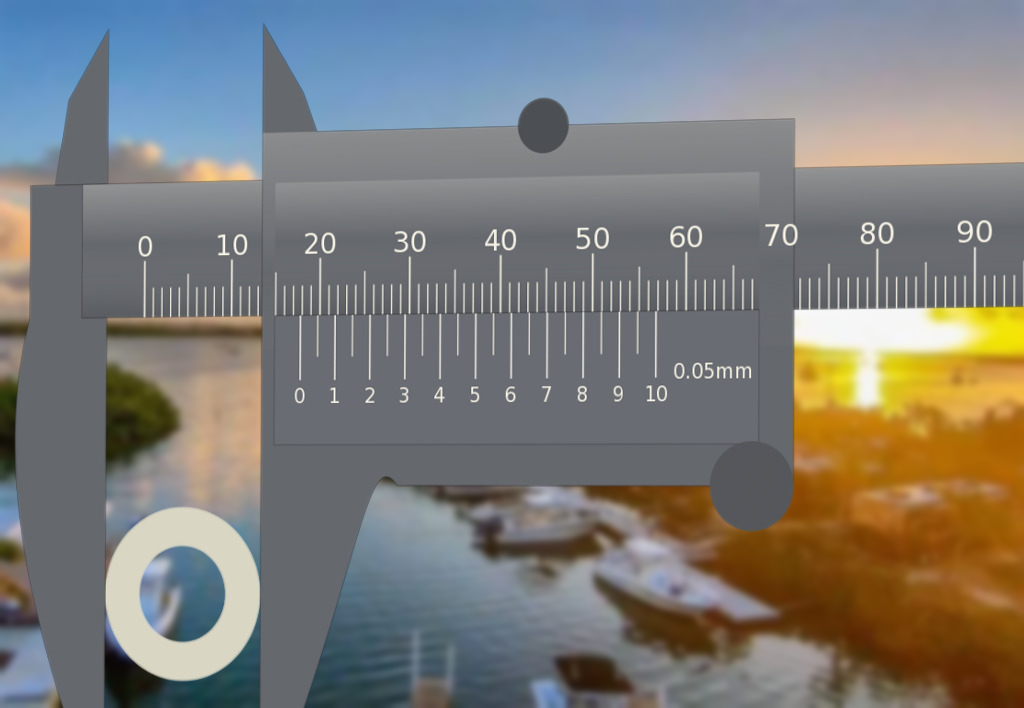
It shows 17.8
